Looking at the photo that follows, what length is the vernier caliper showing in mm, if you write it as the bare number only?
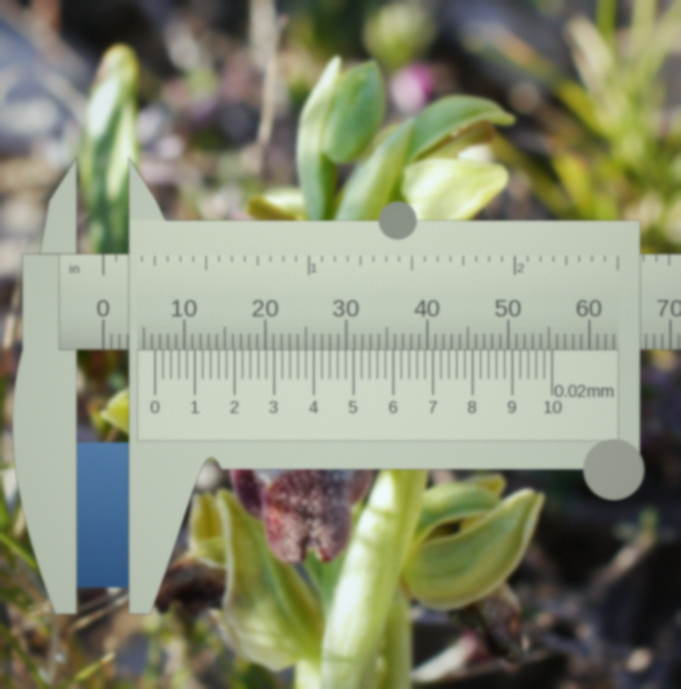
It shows 6.4
